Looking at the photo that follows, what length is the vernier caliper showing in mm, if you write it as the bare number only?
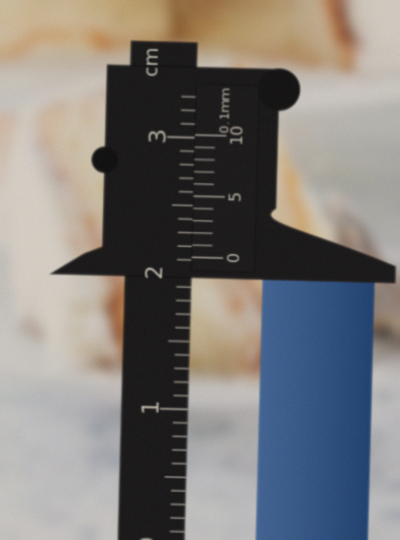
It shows 21.2
